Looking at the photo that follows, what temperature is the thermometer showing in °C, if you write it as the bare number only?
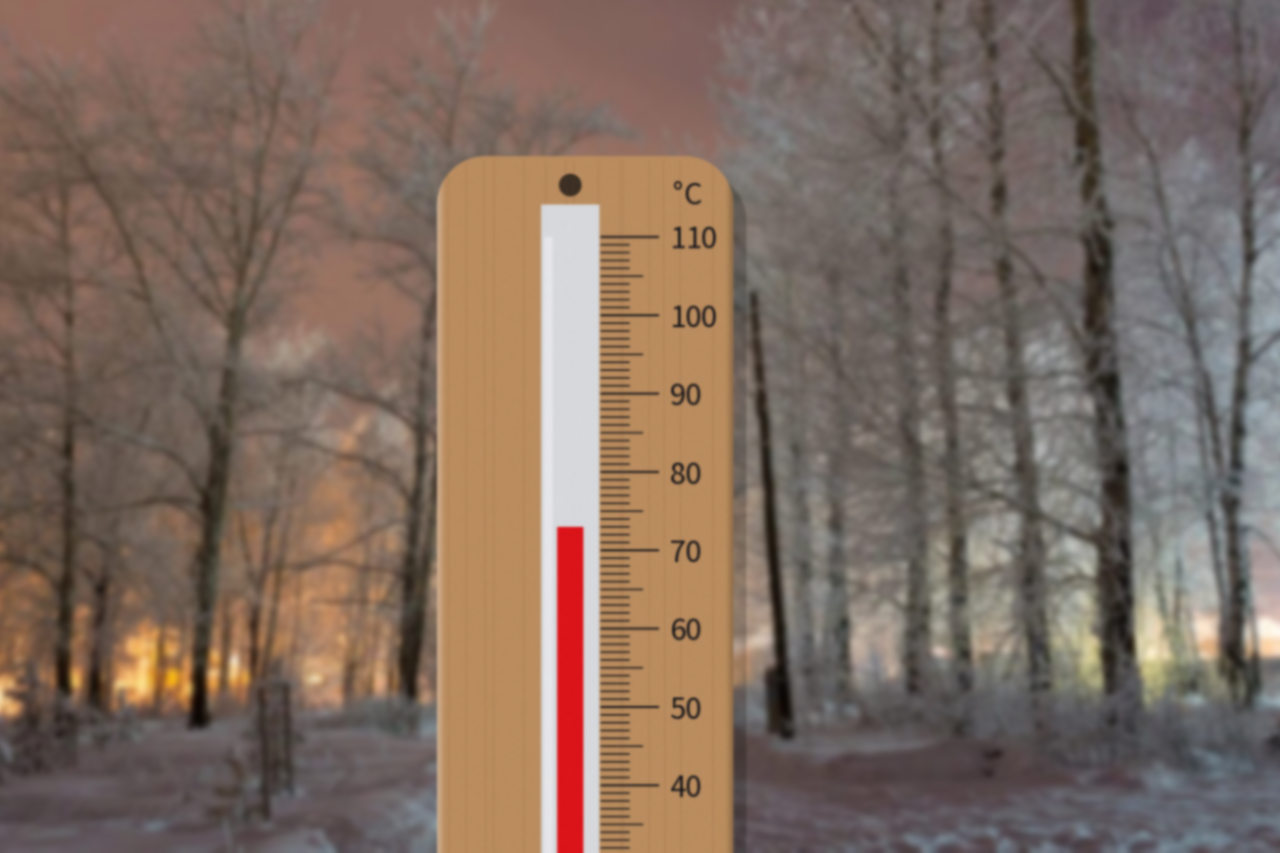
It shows 73
